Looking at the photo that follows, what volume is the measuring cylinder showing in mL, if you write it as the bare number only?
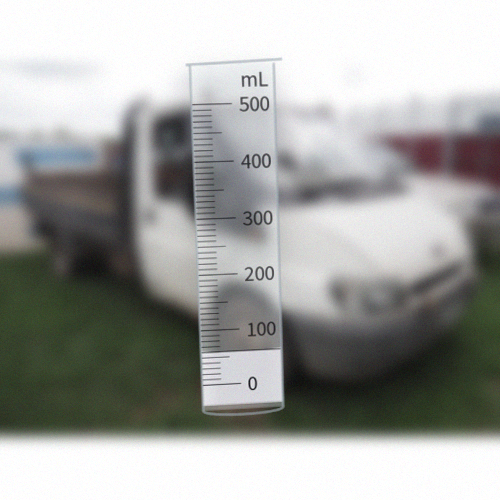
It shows 60
